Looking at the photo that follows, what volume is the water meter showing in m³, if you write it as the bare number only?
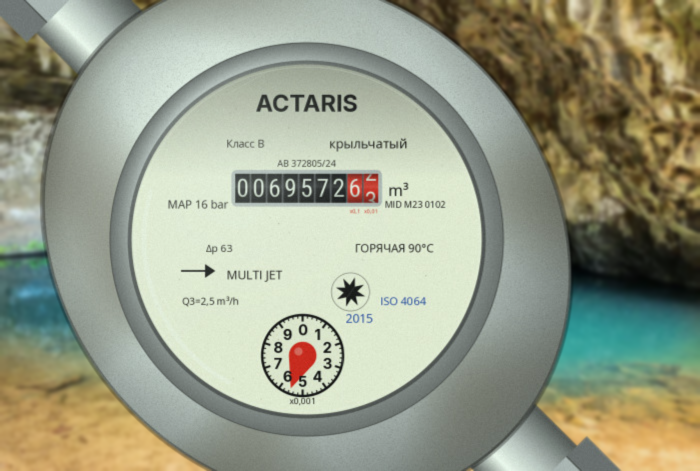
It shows 69572.625
